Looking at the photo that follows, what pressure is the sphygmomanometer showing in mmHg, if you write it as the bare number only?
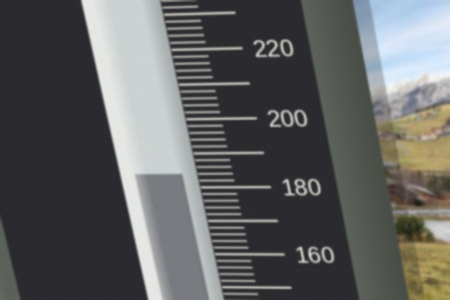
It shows 184
